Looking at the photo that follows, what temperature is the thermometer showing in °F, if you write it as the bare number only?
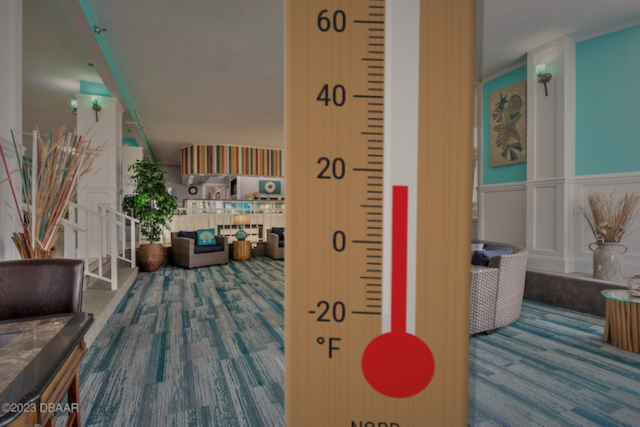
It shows 16
